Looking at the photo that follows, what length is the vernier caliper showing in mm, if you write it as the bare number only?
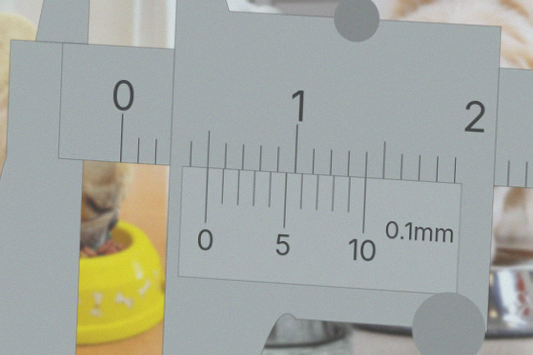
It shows 5.0
